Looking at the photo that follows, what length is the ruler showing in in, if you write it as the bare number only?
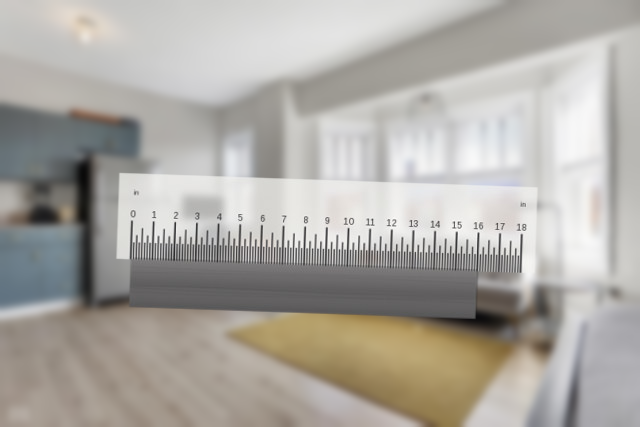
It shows 16
